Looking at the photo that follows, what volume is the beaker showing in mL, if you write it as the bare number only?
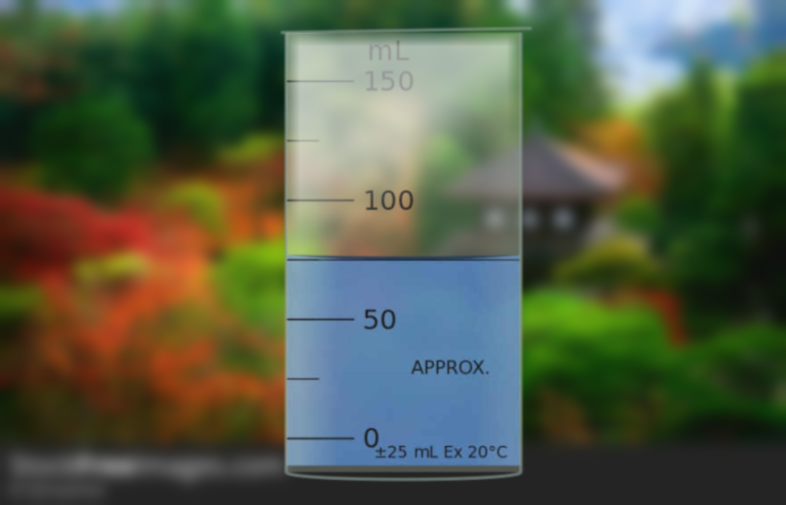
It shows 75
